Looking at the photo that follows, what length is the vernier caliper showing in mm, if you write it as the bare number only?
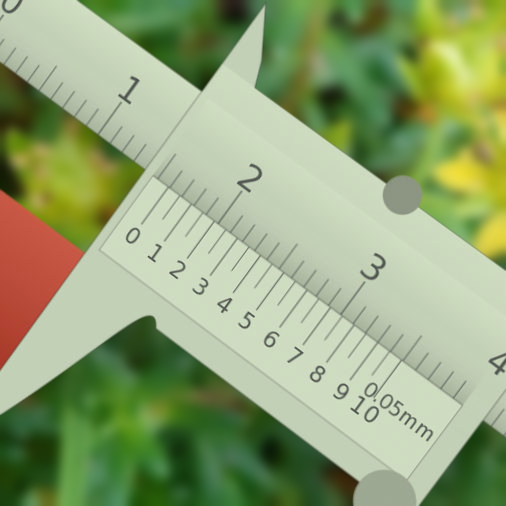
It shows 15.9
